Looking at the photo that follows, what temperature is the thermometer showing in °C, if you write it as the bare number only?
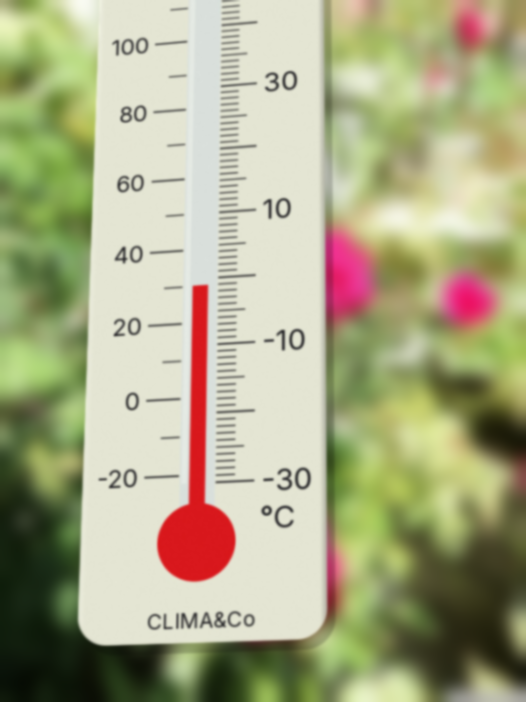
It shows -1
